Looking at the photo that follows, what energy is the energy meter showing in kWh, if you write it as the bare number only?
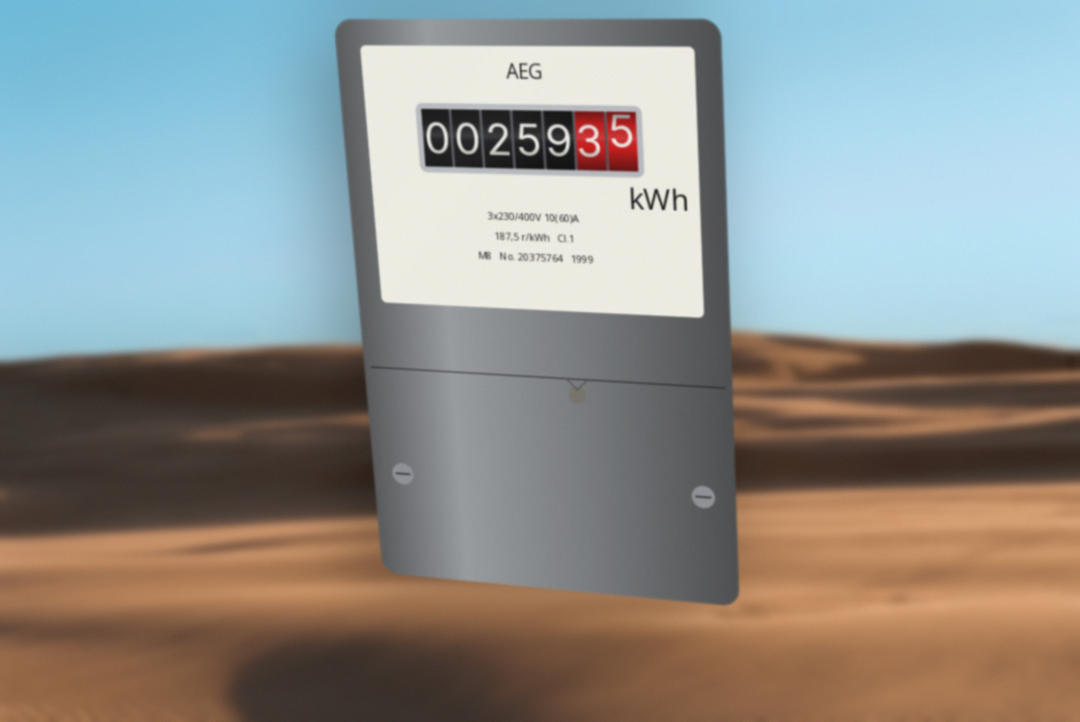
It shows 259.35
